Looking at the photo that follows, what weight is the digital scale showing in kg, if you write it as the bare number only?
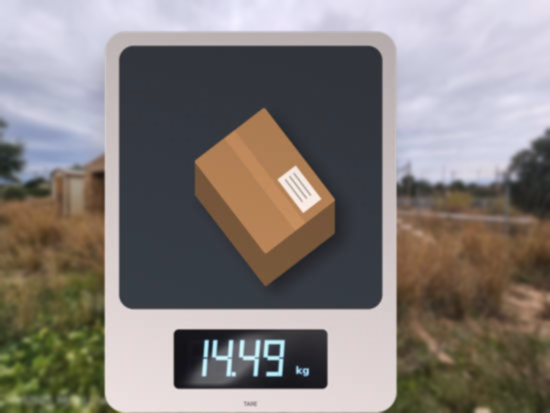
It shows 14.49
